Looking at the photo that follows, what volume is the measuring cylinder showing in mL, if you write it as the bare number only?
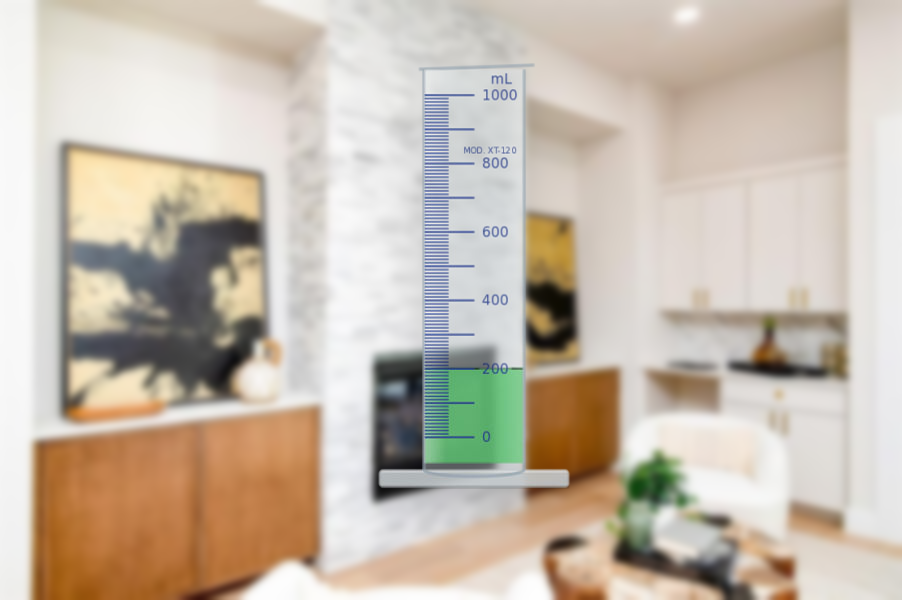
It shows 200
